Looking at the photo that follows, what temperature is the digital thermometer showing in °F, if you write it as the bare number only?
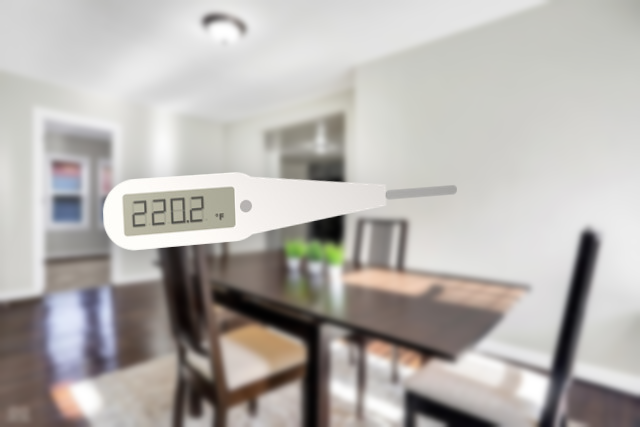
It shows 220.2
